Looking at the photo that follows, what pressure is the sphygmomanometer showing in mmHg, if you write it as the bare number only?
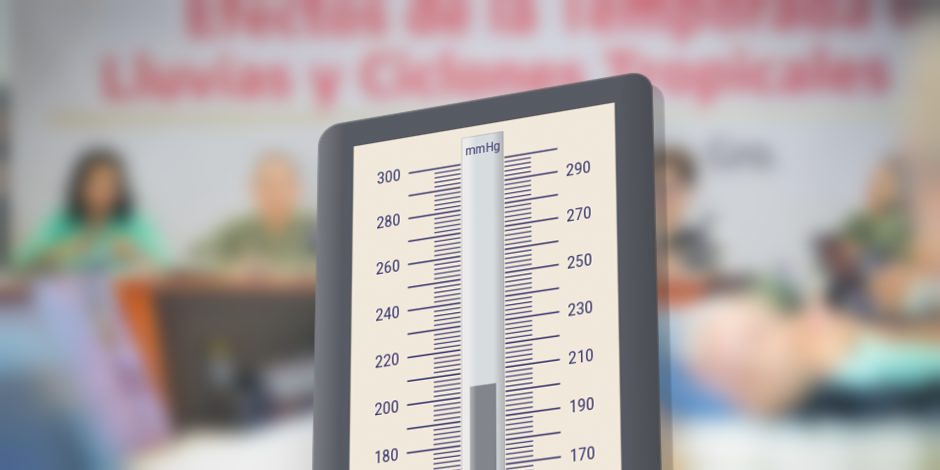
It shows 204
